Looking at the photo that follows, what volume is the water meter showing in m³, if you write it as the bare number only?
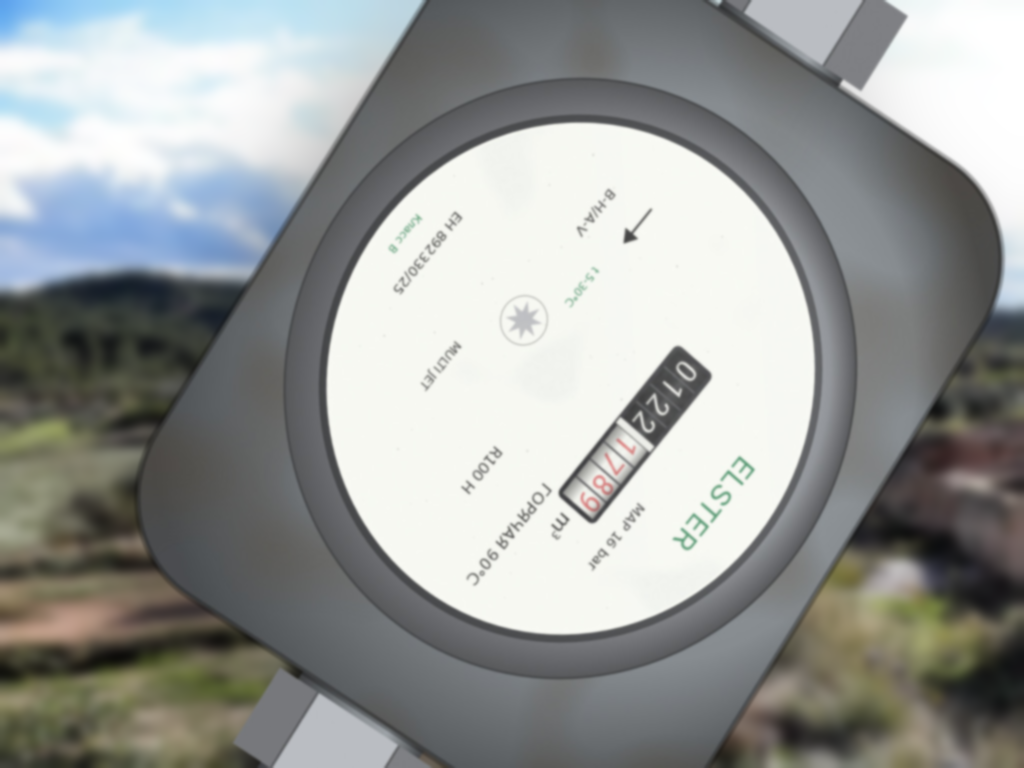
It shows 122.1789
